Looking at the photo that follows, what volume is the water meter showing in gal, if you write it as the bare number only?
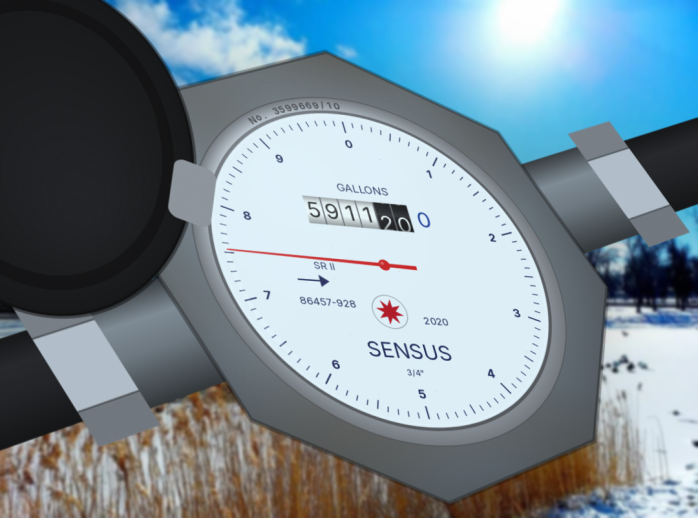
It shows 5911197.5
